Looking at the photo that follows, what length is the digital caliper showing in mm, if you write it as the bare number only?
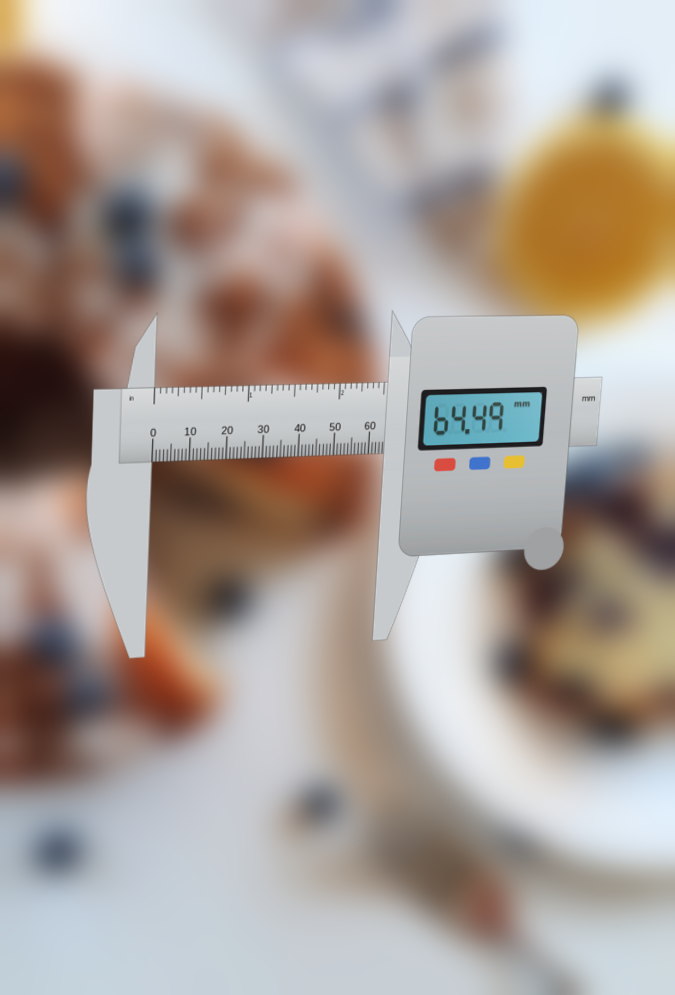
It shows 64.49
